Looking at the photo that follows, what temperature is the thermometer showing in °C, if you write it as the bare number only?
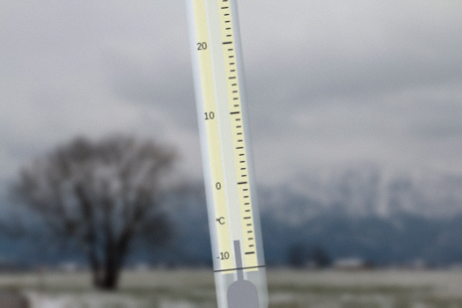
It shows -8
